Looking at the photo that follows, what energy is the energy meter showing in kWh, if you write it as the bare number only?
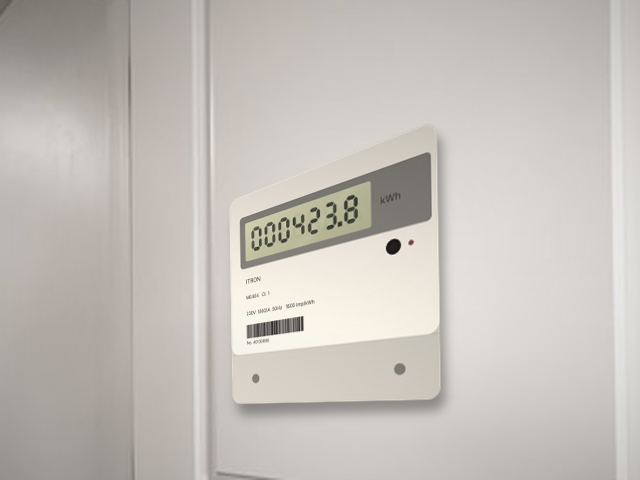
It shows 423.8
